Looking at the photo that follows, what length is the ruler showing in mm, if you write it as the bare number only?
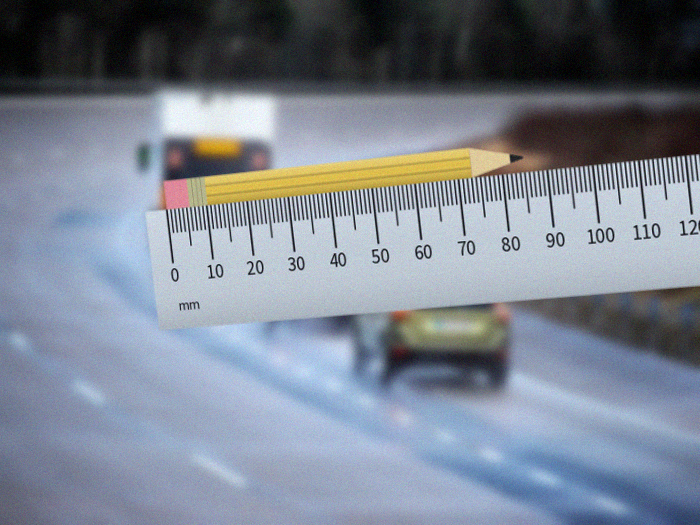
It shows 85
